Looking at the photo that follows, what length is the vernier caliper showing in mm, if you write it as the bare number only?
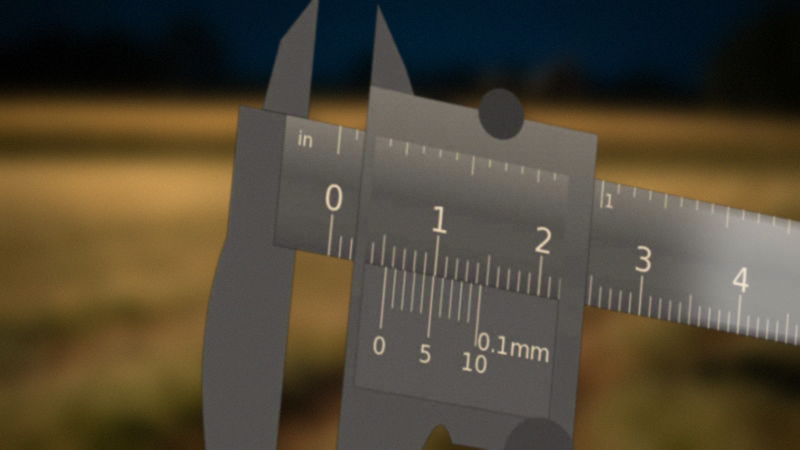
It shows 5.4
